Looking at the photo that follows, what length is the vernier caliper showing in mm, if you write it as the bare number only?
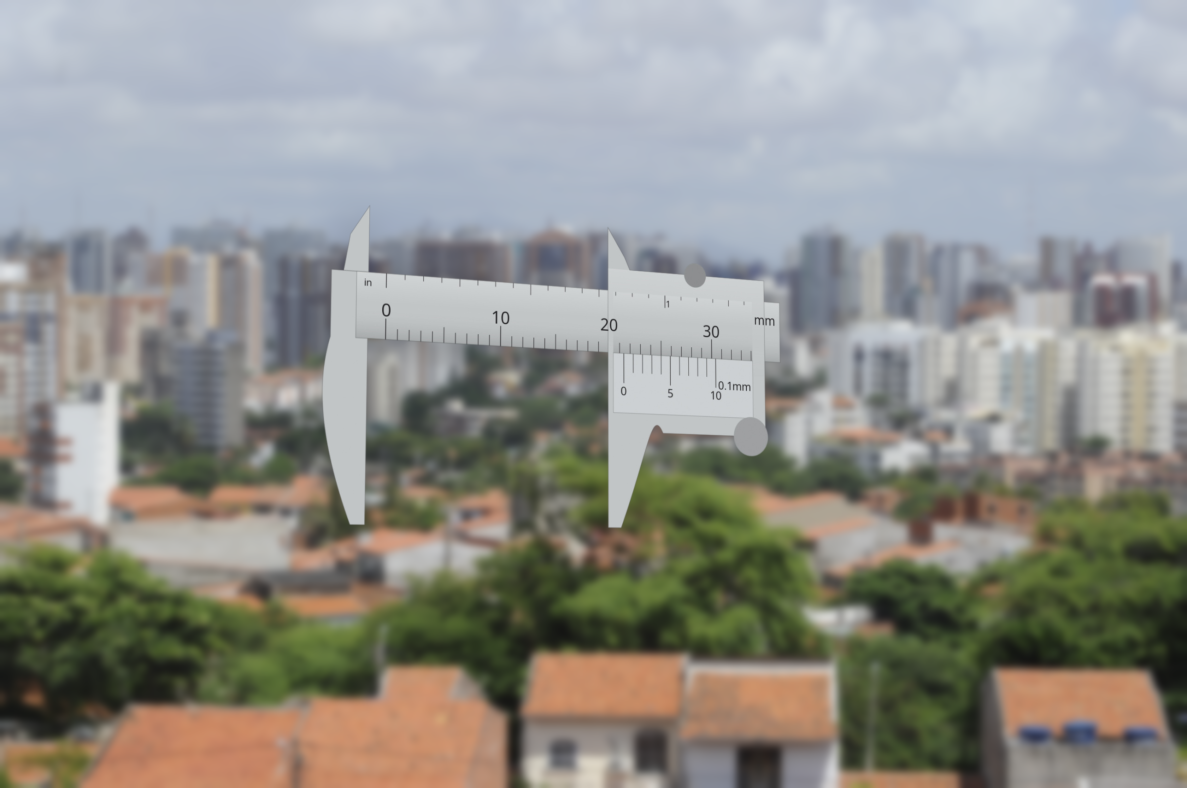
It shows 21.4
